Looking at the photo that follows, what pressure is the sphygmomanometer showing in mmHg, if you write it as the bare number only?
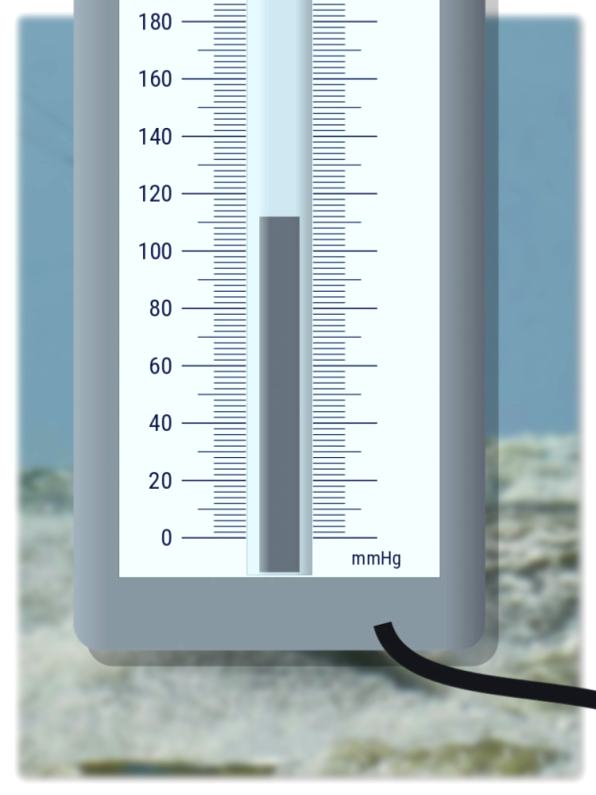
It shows 112
